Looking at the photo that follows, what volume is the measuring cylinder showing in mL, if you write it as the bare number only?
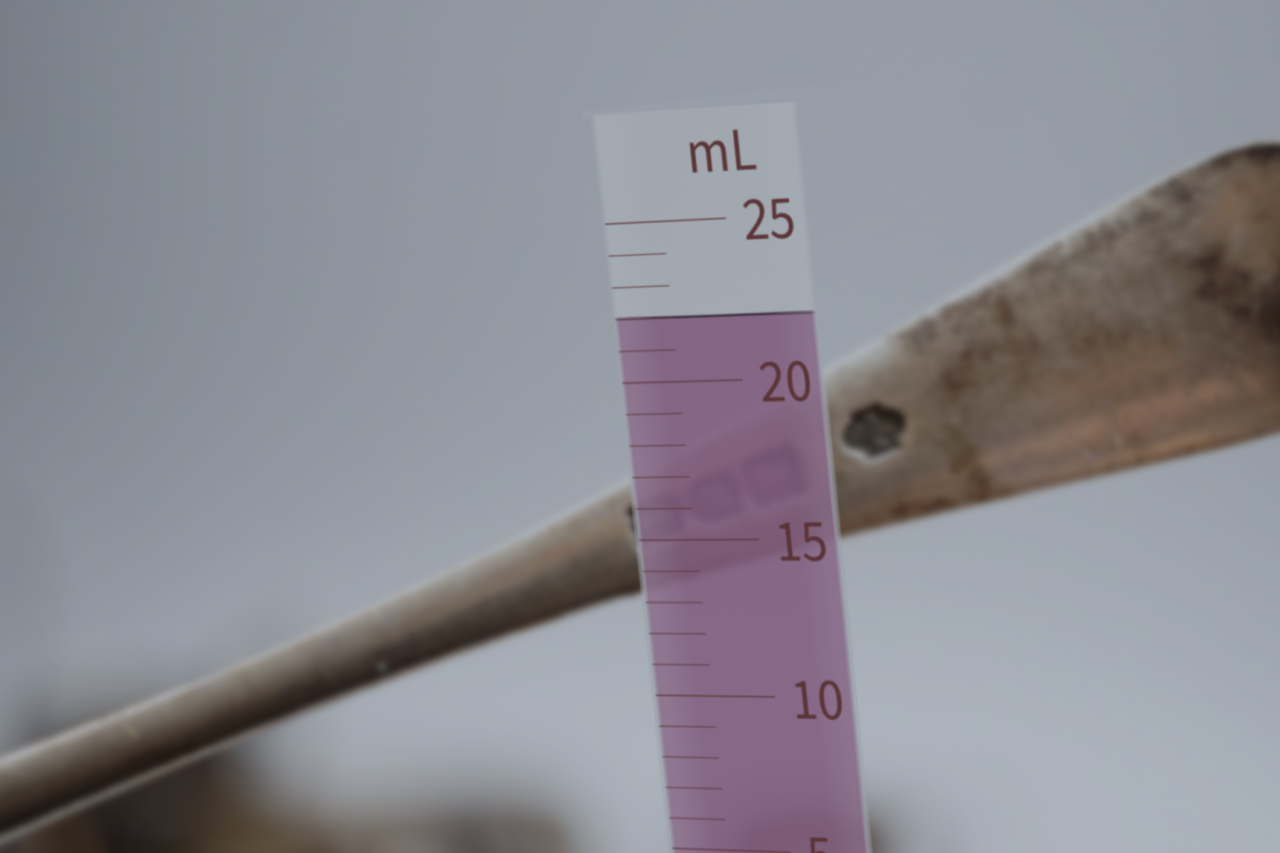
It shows 22
